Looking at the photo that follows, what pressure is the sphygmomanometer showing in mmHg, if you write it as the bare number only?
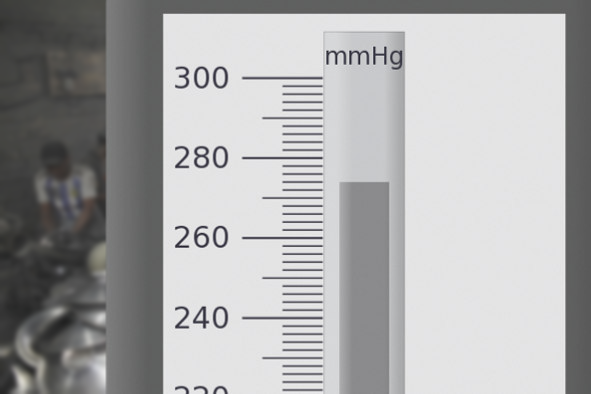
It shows 274
